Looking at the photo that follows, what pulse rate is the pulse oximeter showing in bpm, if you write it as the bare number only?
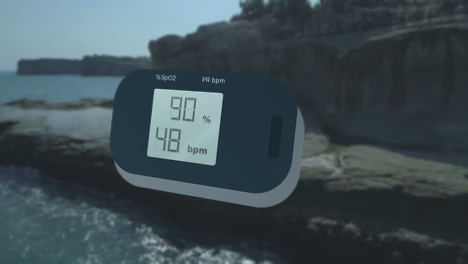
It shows 48
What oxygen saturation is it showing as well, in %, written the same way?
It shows 90
